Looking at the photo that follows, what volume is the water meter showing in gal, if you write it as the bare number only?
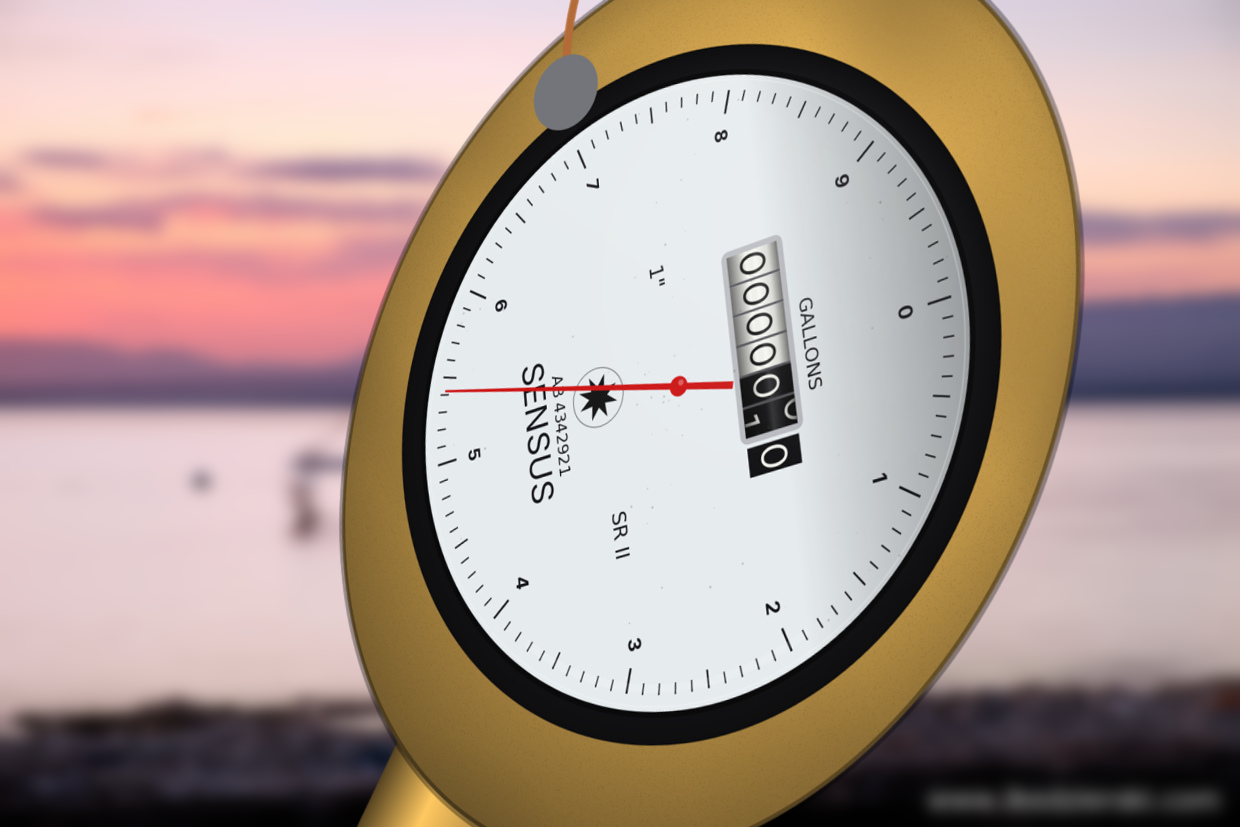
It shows 5.4
